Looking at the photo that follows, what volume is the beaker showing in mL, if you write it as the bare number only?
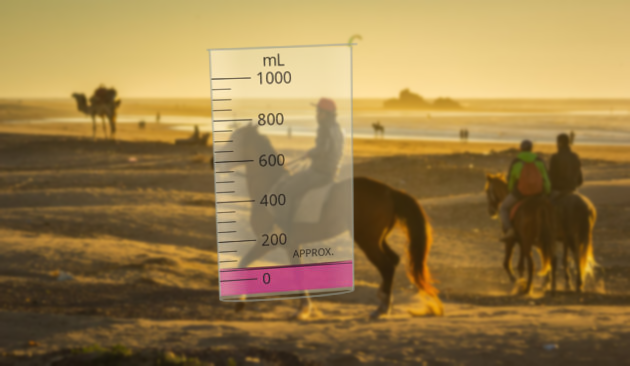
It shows 50
